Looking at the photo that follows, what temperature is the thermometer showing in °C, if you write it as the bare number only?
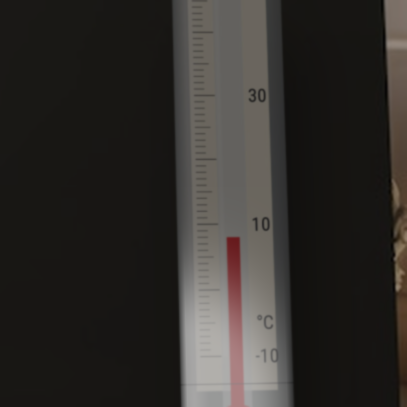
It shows 8
